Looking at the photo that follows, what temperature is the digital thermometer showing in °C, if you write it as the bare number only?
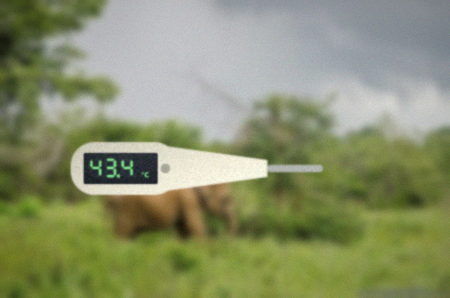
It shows 43.4
